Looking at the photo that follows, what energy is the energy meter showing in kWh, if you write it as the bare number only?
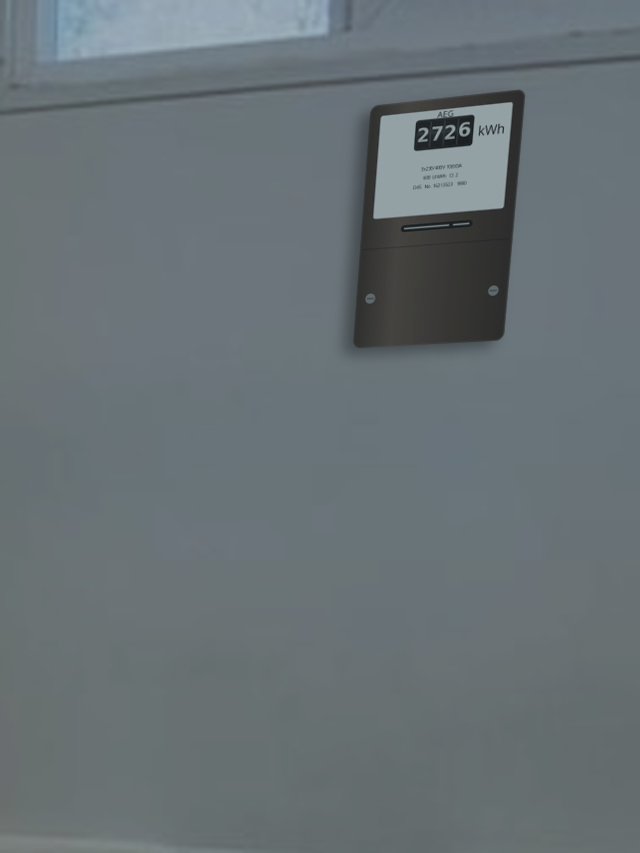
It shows 2726
